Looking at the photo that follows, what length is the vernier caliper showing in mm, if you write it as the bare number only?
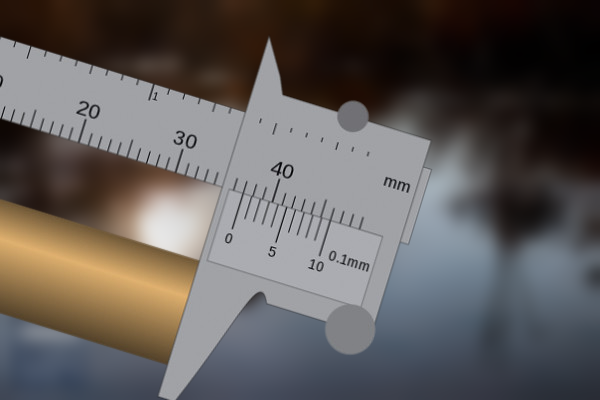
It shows 37.0
